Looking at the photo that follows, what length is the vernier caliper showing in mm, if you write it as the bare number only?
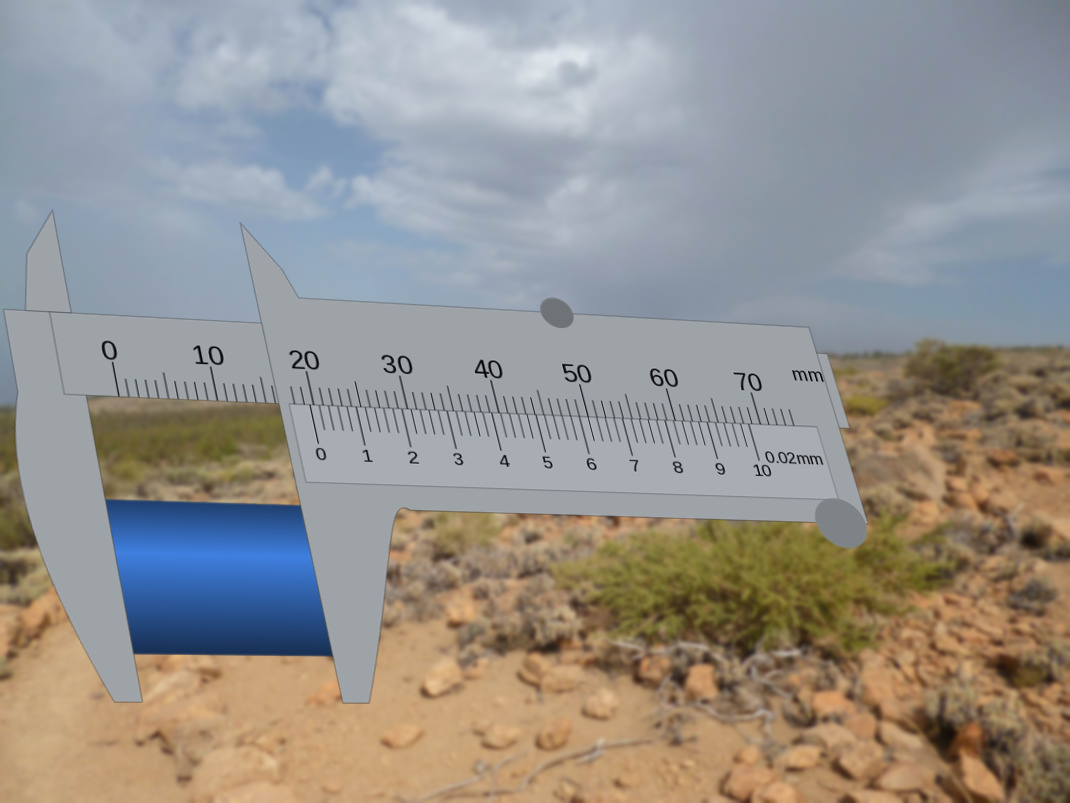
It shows 19.6
